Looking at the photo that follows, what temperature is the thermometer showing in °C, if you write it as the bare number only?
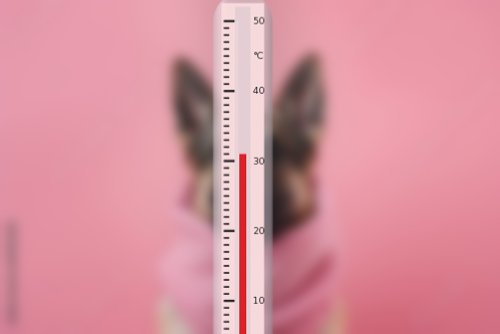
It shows 31
